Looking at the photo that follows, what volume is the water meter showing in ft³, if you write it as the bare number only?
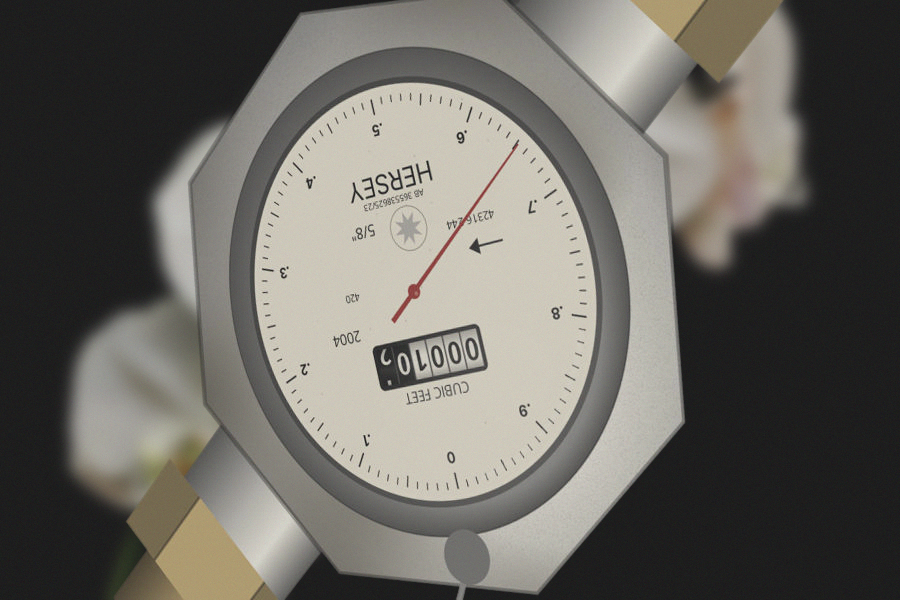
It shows 101.65
